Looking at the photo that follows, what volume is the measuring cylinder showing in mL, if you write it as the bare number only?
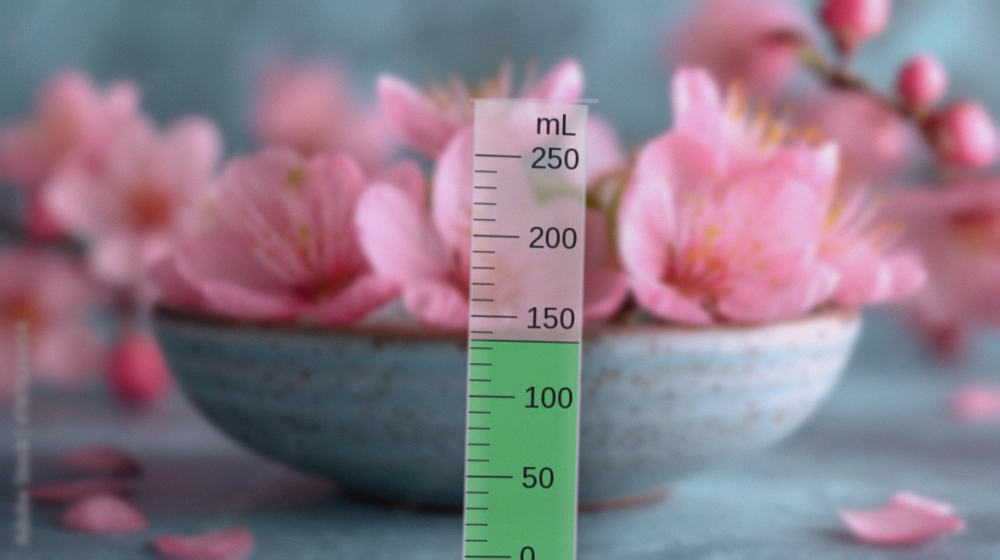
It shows 135
